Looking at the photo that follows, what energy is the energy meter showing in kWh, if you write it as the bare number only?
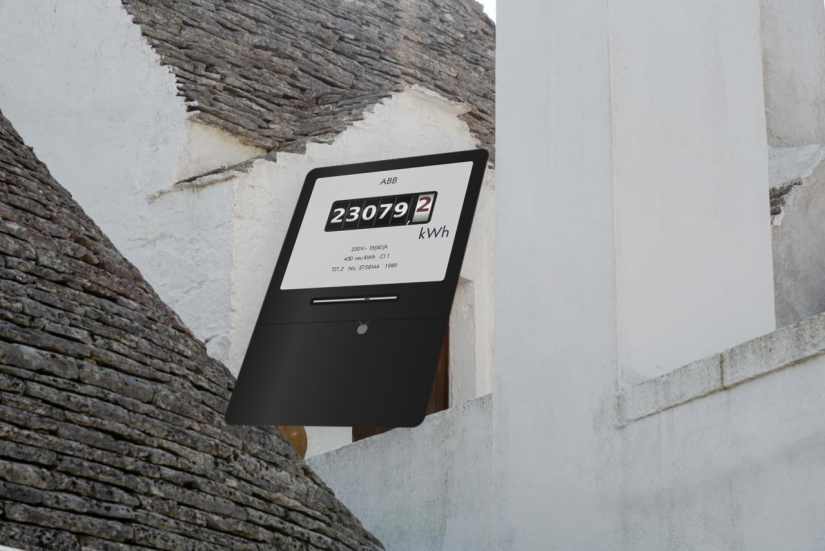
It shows 23079.2
